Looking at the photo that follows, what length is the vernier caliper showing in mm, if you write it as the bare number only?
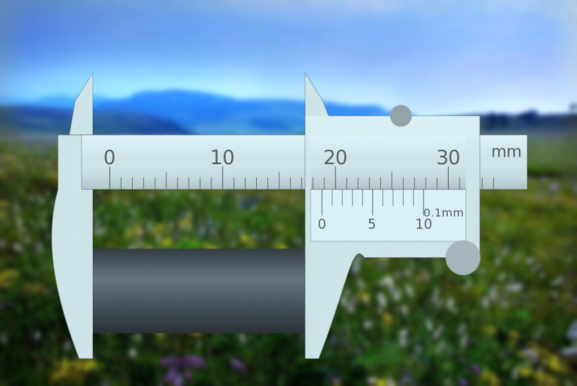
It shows 18.8
